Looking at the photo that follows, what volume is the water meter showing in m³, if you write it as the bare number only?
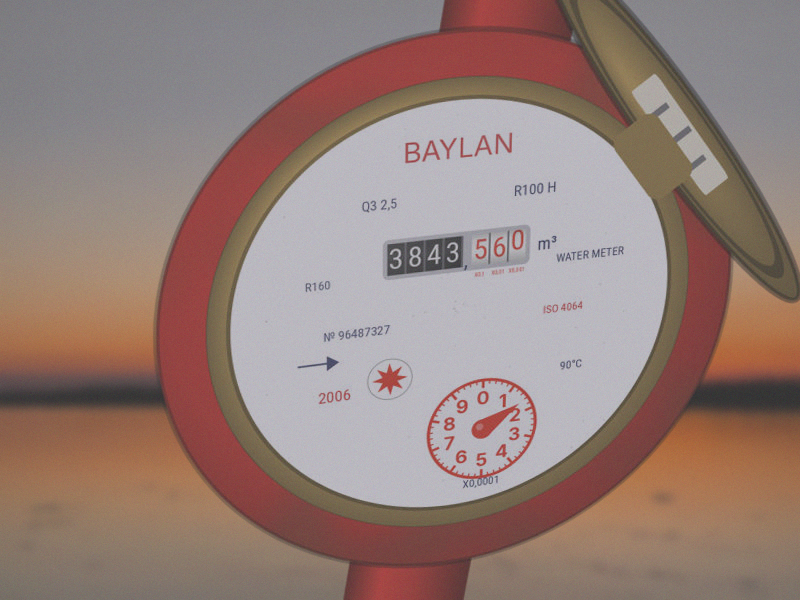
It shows 3843.5601
